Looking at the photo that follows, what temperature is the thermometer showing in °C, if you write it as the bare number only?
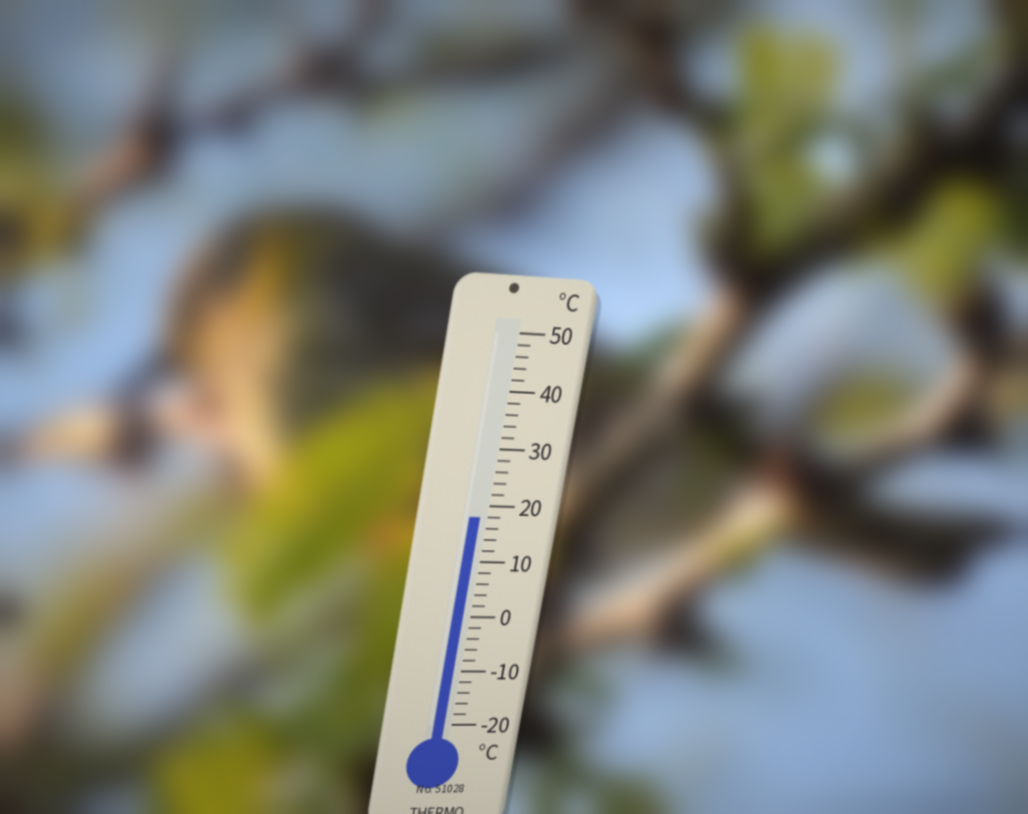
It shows 18
